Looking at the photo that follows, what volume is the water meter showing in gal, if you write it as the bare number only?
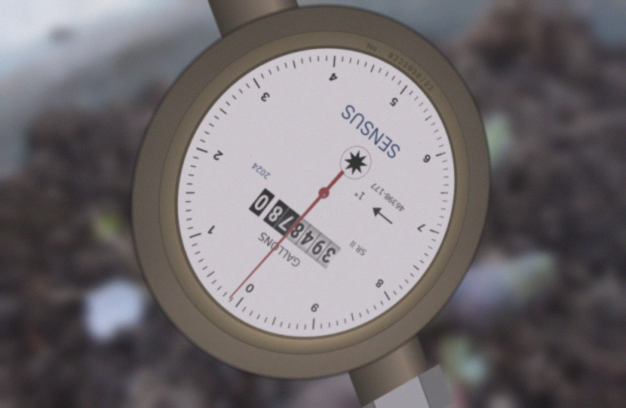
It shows 3948780.1
